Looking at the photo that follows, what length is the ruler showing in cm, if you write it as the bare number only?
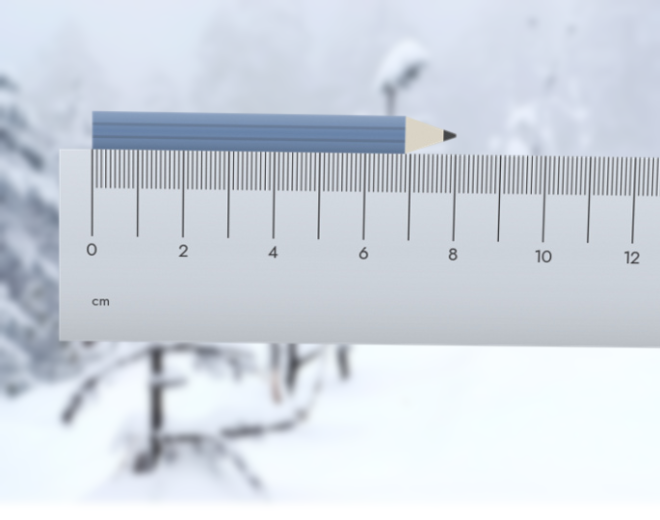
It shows 8
